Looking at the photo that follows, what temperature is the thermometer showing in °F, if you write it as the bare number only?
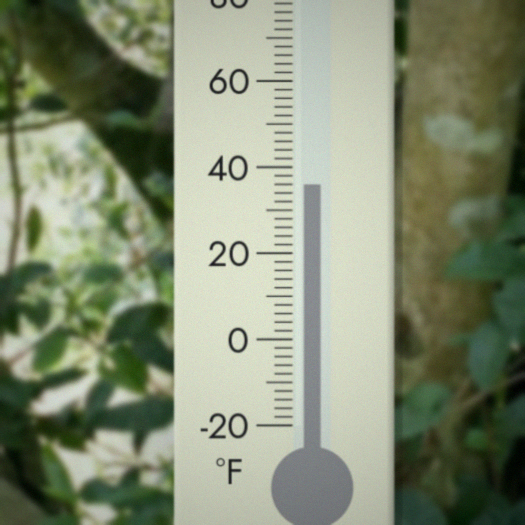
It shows 36
